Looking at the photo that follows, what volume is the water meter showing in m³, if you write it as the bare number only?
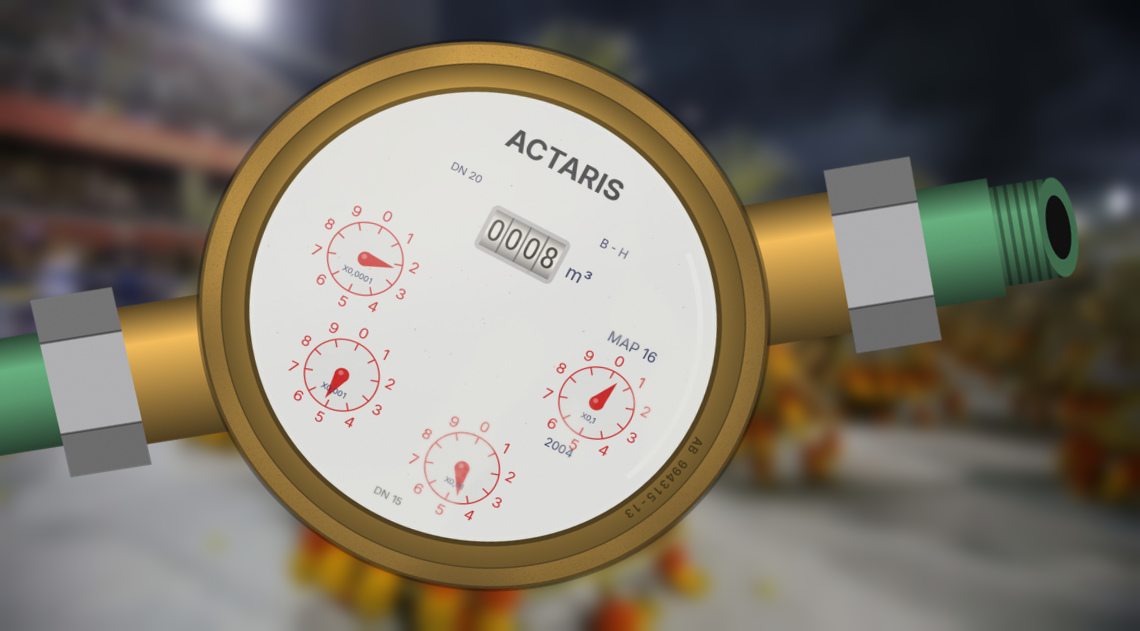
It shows 8.0452
